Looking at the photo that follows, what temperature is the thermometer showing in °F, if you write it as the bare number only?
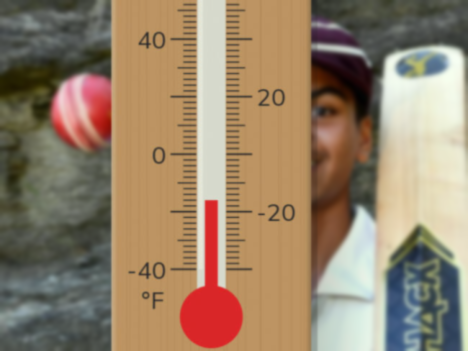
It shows -16
